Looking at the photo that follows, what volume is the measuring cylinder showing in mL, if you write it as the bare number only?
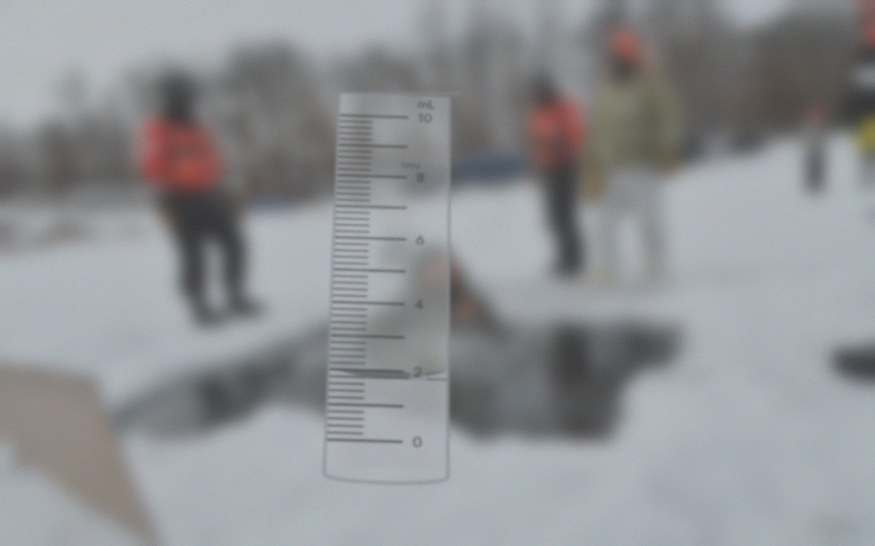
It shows 1.8
